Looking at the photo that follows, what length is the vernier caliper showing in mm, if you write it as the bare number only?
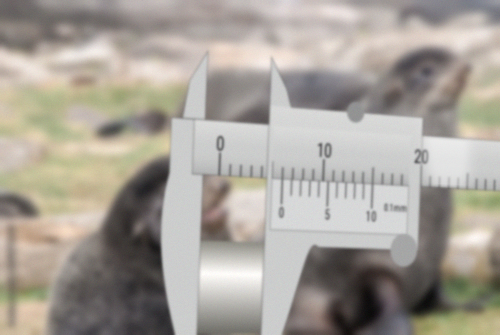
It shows 6.0
